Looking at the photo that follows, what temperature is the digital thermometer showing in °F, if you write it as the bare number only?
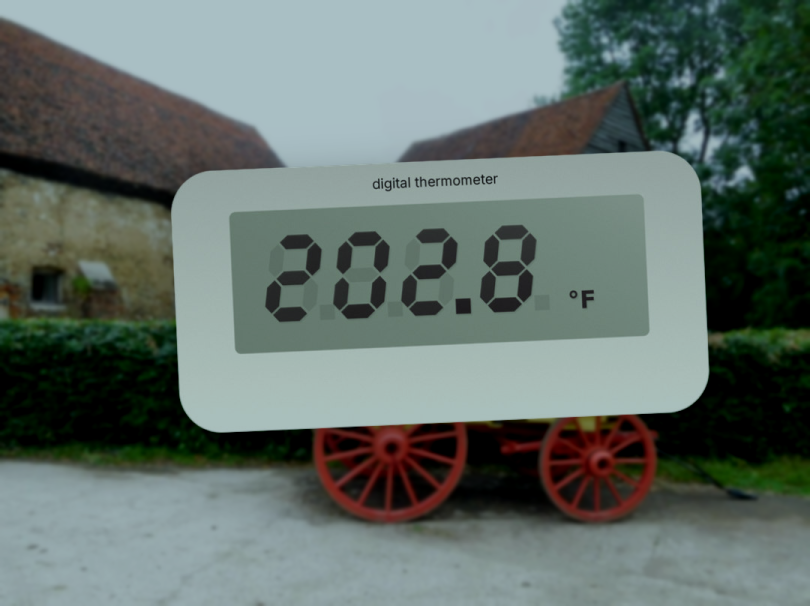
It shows 202.8
